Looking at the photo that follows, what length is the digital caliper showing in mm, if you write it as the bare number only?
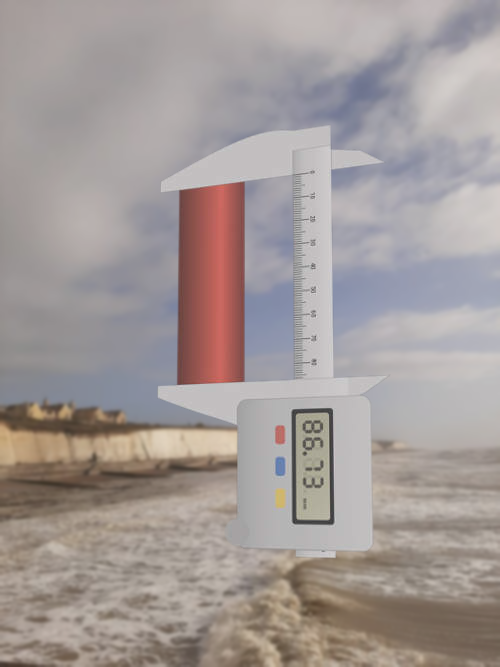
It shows 86.73
